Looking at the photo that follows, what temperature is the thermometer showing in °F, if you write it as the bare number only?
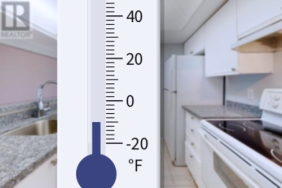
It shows -10
